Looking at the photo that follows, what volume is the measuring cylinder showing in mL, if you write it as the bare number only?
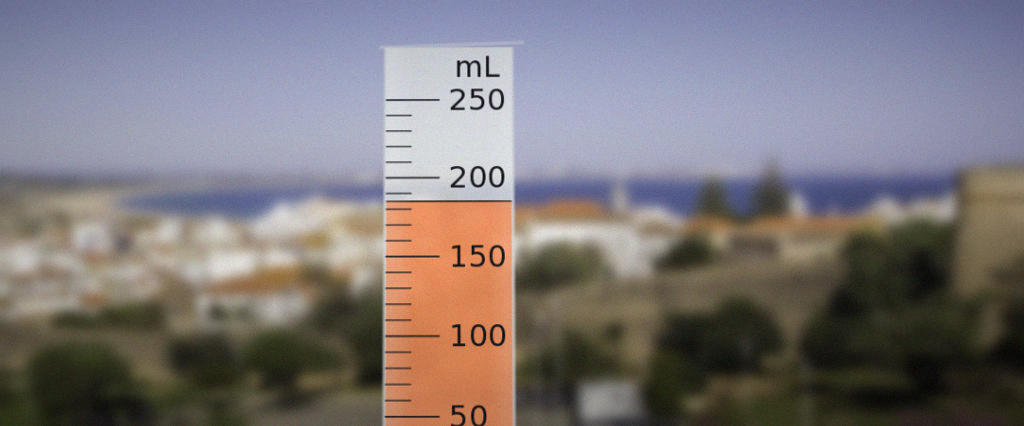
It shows 185
